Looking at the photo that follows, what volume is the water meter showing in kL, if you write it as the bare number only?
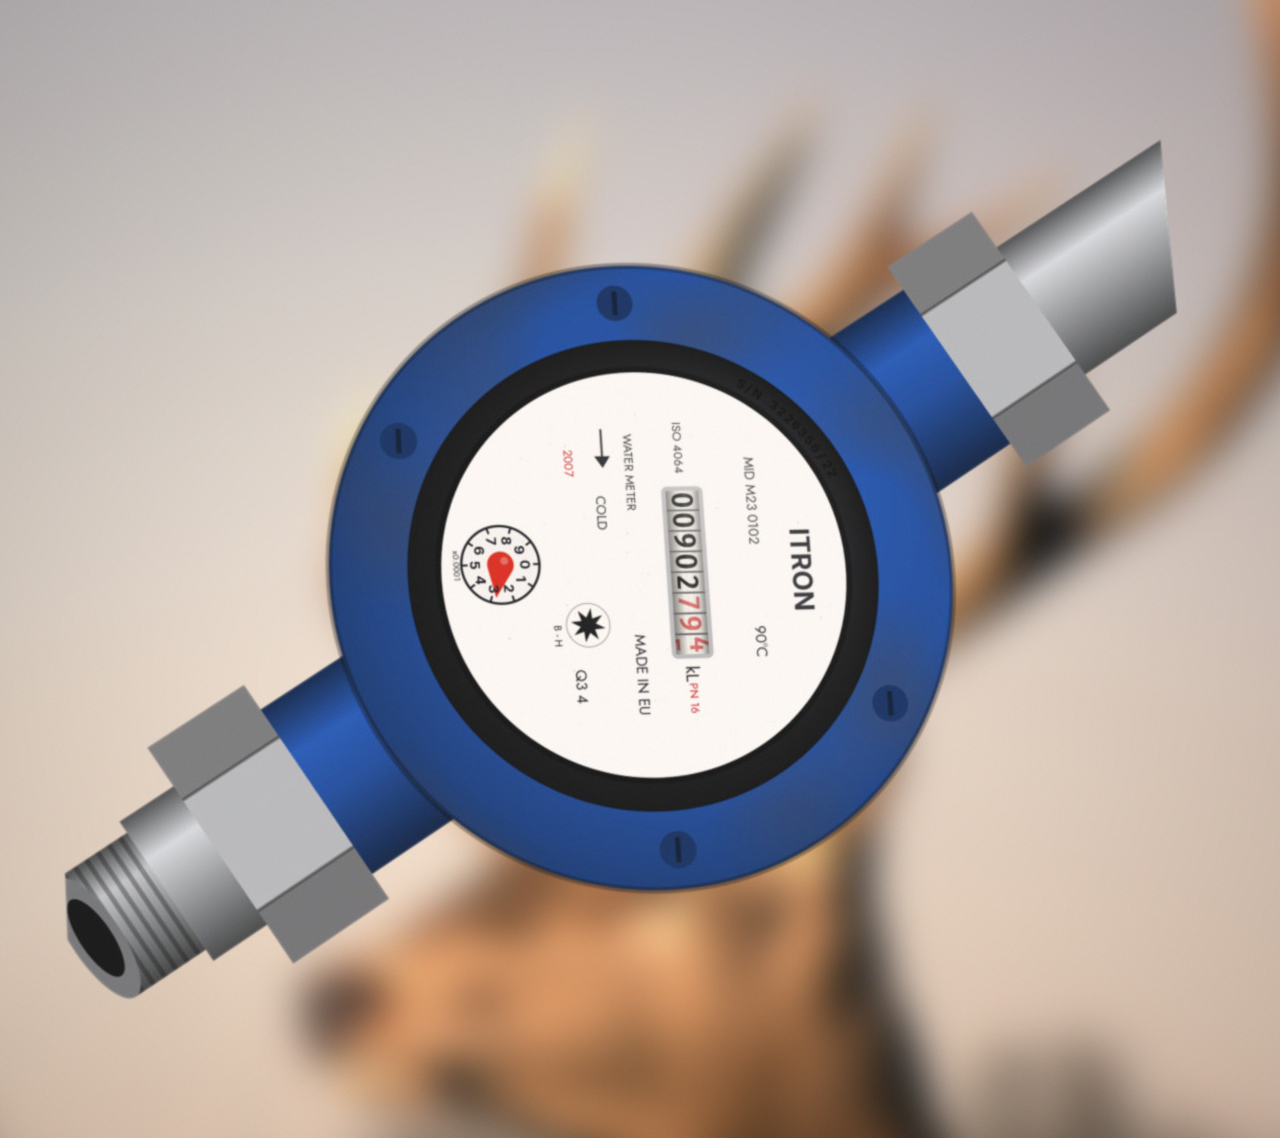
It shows 902.7942
